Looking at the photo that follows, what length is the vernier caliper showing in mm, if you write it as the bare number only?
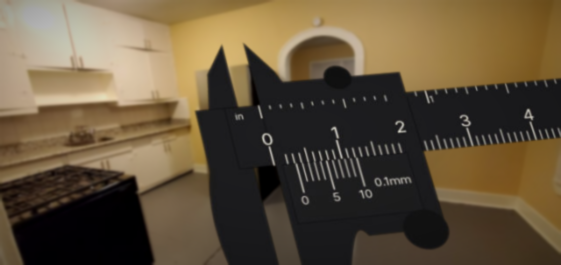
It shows 3.2
